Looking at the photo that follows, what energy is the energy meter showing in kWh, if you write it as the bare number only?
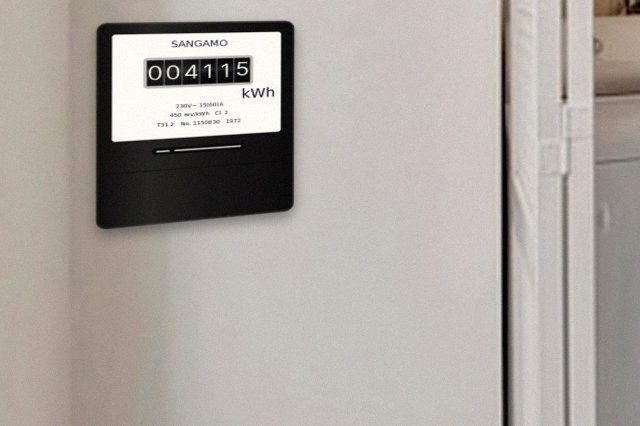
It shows 4115
